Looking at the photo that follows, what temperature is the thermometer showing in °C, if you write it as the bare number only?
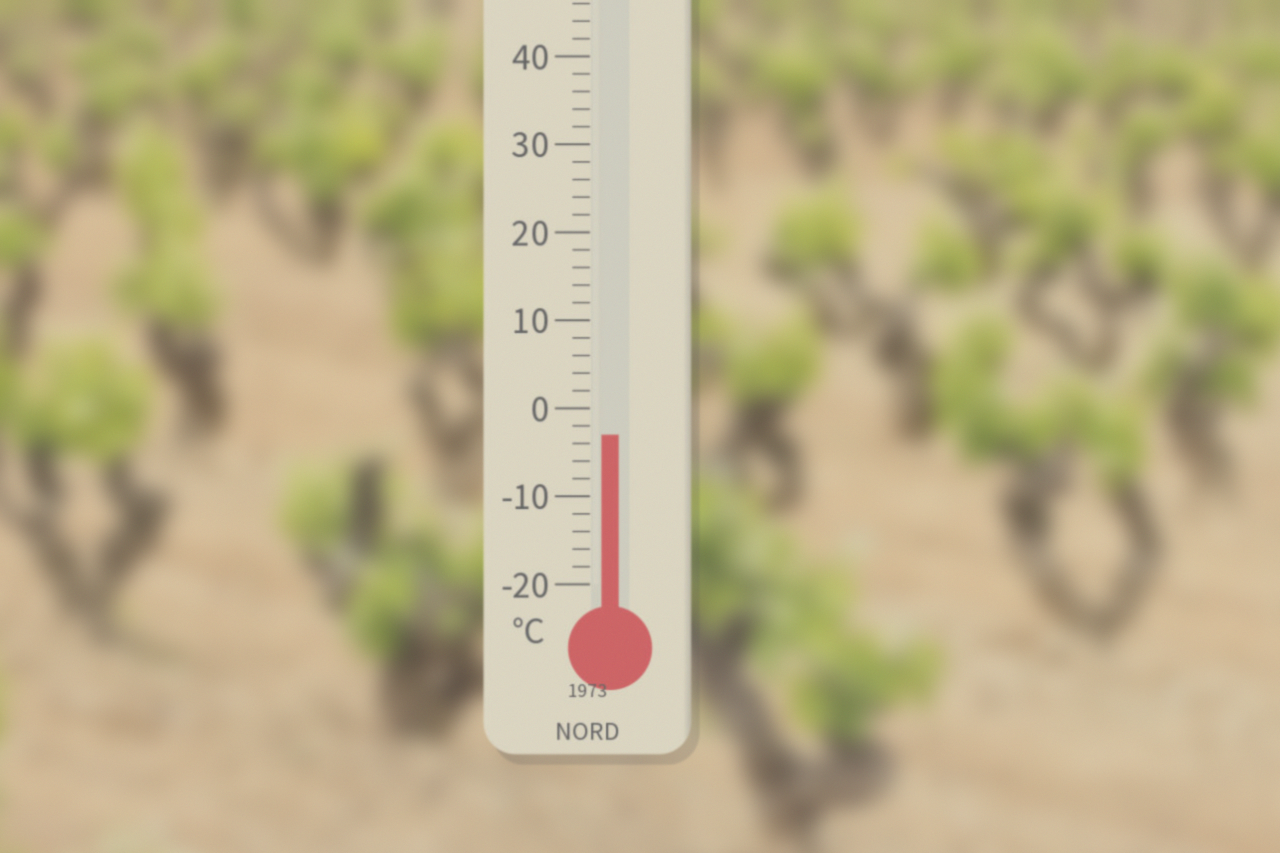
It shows -3
